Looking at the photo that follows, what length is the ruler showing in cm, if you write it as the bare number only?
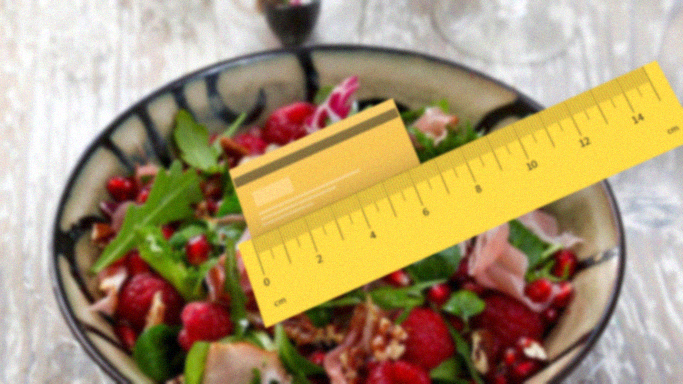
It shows 6.5
